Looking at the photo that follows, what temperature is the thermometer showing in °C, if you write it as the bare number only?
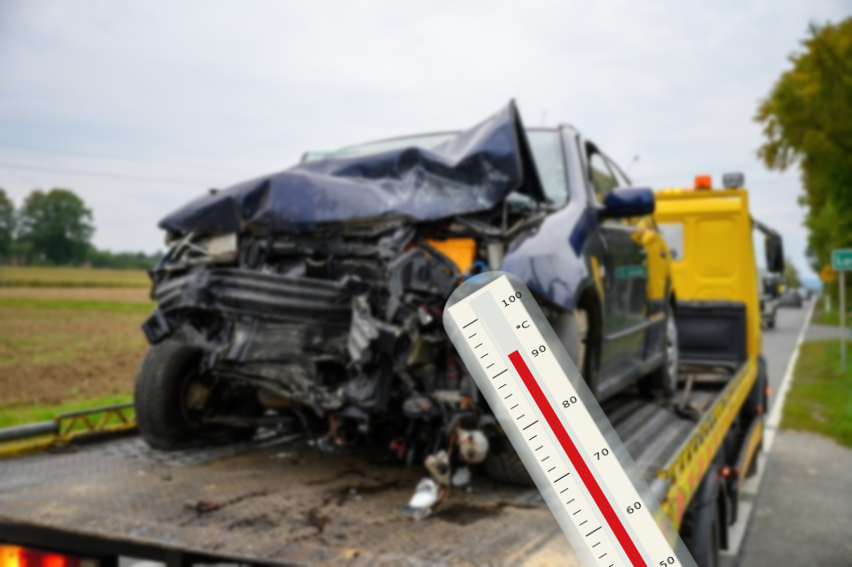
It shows 92
